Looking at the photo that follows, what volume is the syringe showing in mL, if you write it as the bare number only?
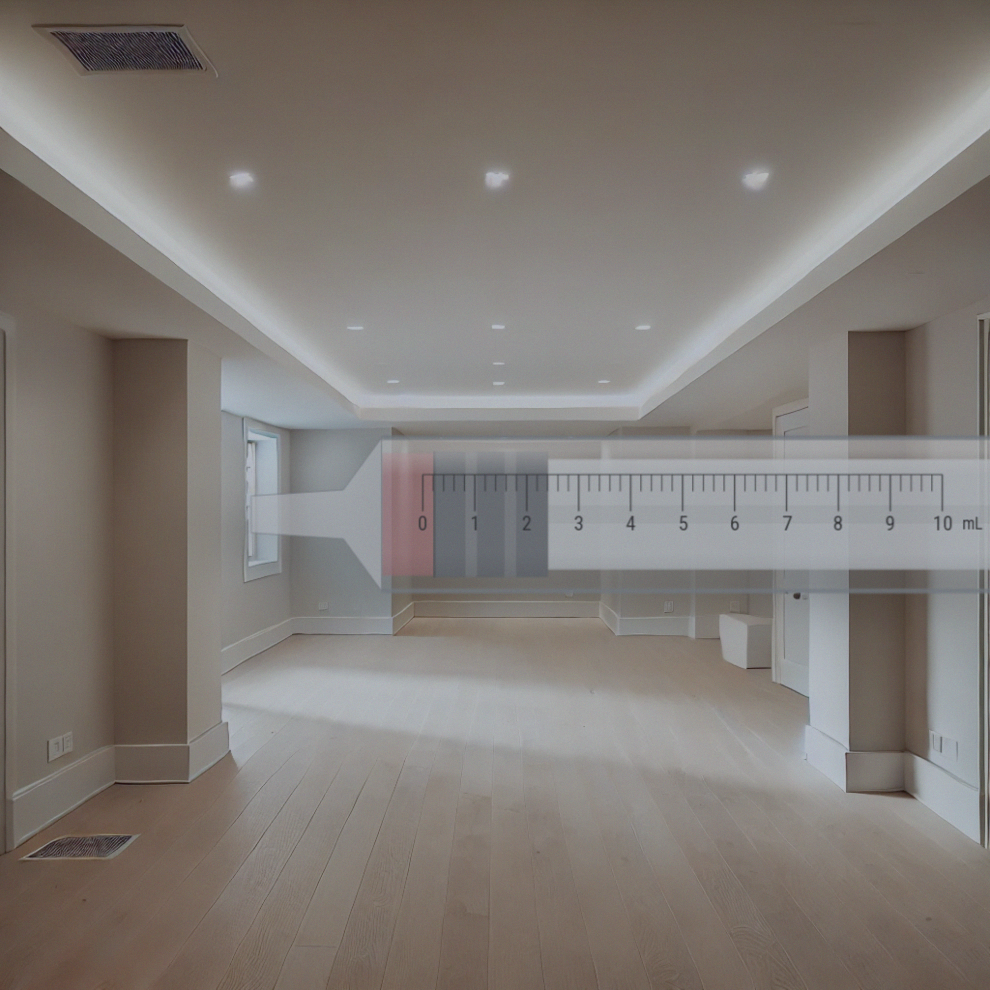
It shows 0.2
